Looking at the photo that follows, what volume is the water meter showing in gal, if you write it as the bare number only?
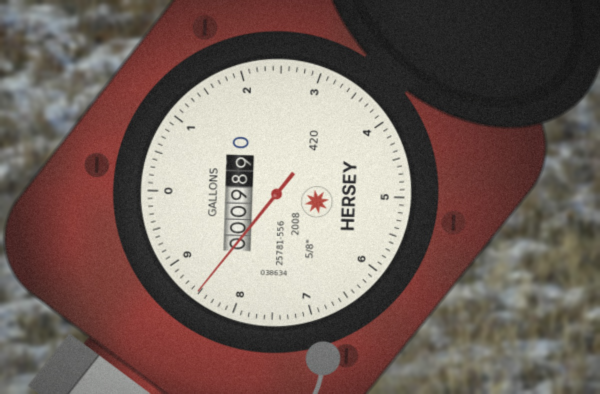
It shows 9888.5
